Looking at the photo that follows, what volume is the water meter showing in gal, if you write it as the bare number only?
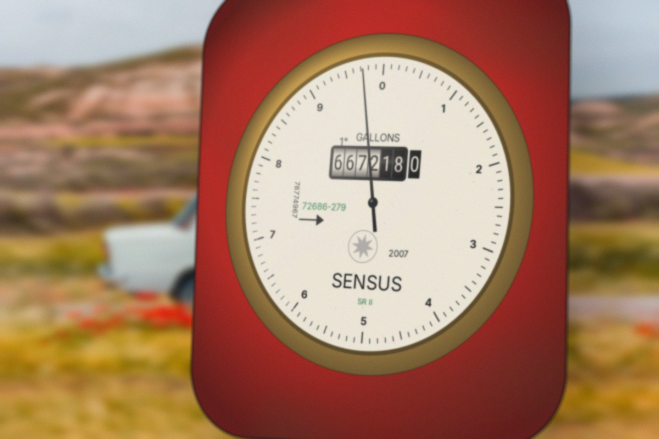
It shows 6672179.7
